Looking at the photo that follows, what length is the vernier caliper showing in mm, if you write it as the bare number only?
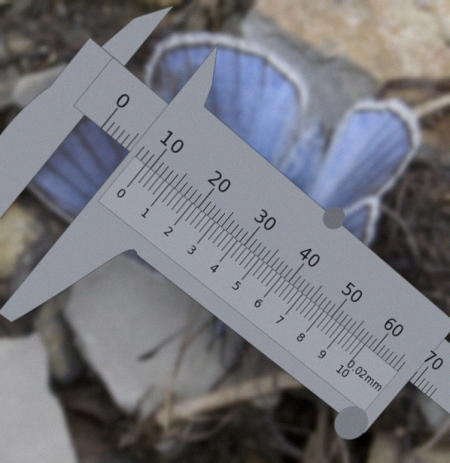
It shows 9.0
